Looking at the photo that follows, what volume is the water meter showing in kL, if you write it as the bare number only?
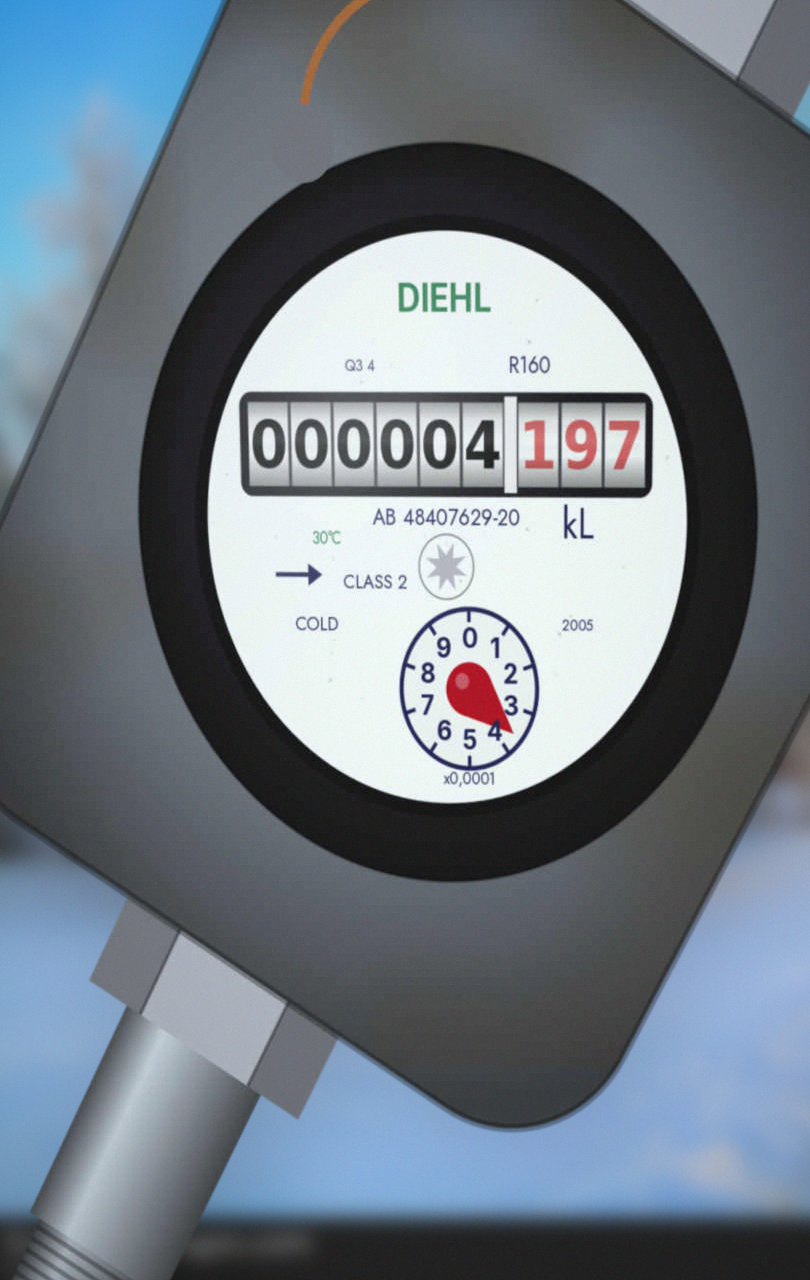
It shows 4.1973
